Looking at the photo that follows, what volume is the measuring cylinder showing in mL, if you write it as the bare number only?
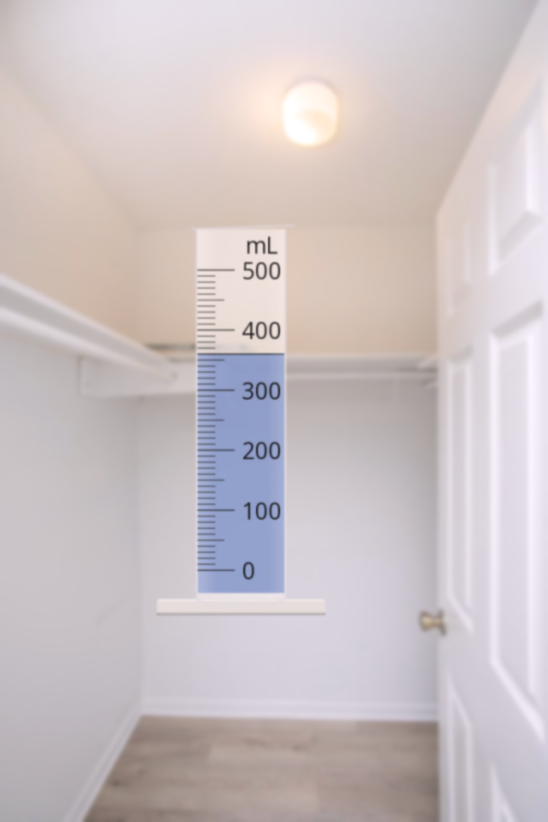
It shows 360
